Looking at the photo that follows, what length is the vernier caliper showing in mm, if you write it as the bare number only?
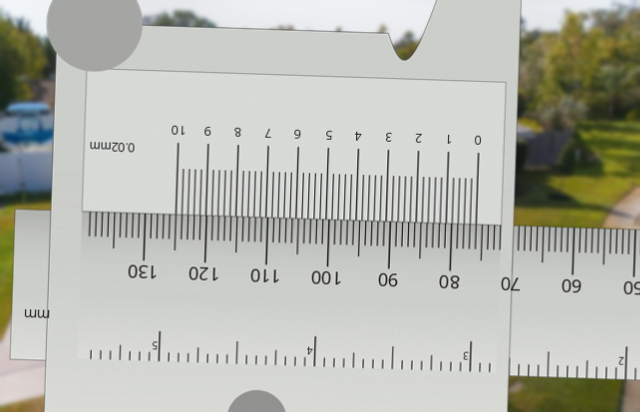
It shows 76.0
